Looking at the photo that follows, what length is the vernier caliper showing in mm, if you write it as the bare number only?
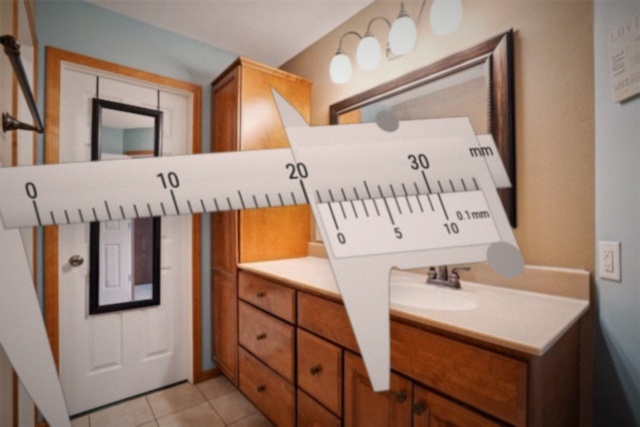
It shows 21.6
